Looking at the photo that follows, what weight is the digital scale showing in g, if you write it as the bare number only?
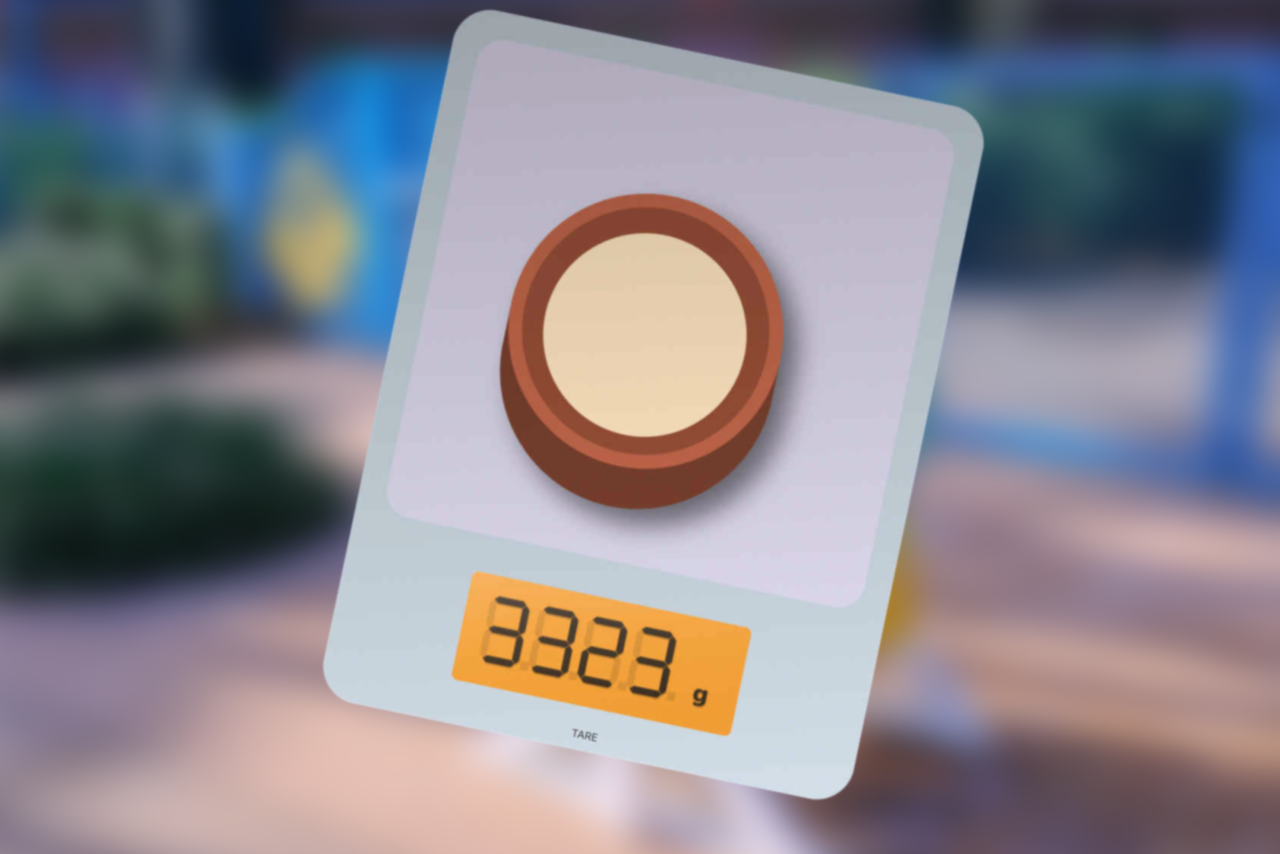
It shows 3323
